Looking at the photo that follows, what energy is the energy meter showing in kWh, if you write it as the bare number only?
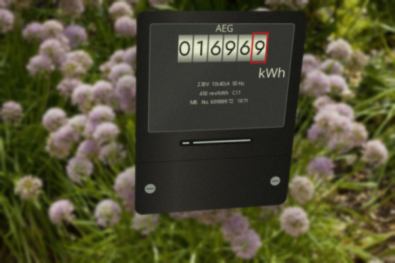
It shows 1696.9
